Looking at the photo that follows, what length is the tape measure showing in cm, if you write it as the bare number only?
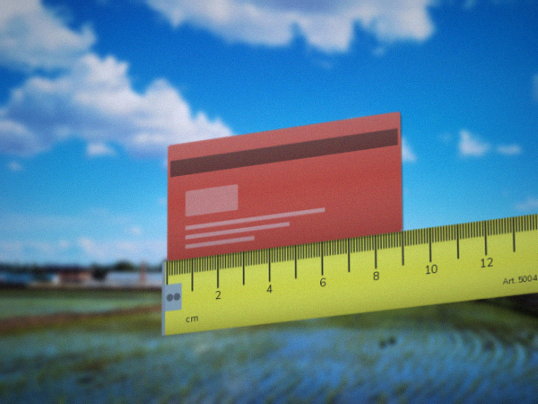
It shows 9
